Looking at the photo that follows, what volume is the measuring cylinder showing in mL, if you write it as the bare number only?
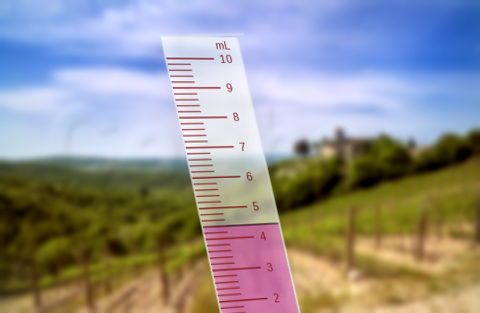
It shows 4.4
